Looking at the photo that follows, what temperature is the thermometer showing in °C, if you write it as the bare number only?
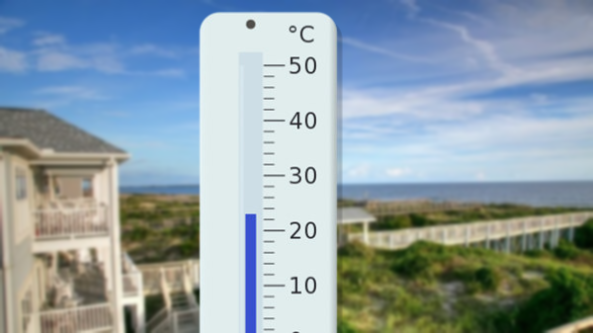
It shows 23
